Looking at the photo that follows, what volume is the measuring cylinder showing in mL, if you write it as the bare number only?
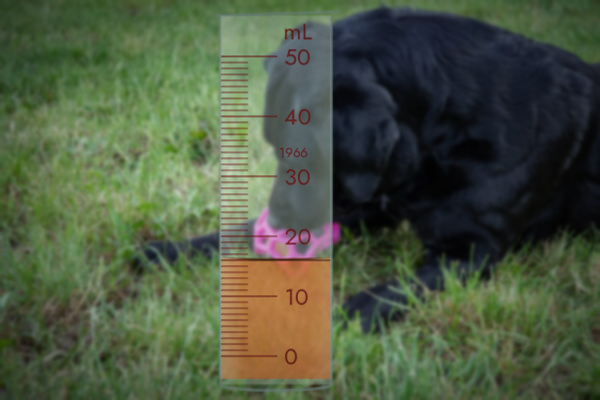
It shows 16
